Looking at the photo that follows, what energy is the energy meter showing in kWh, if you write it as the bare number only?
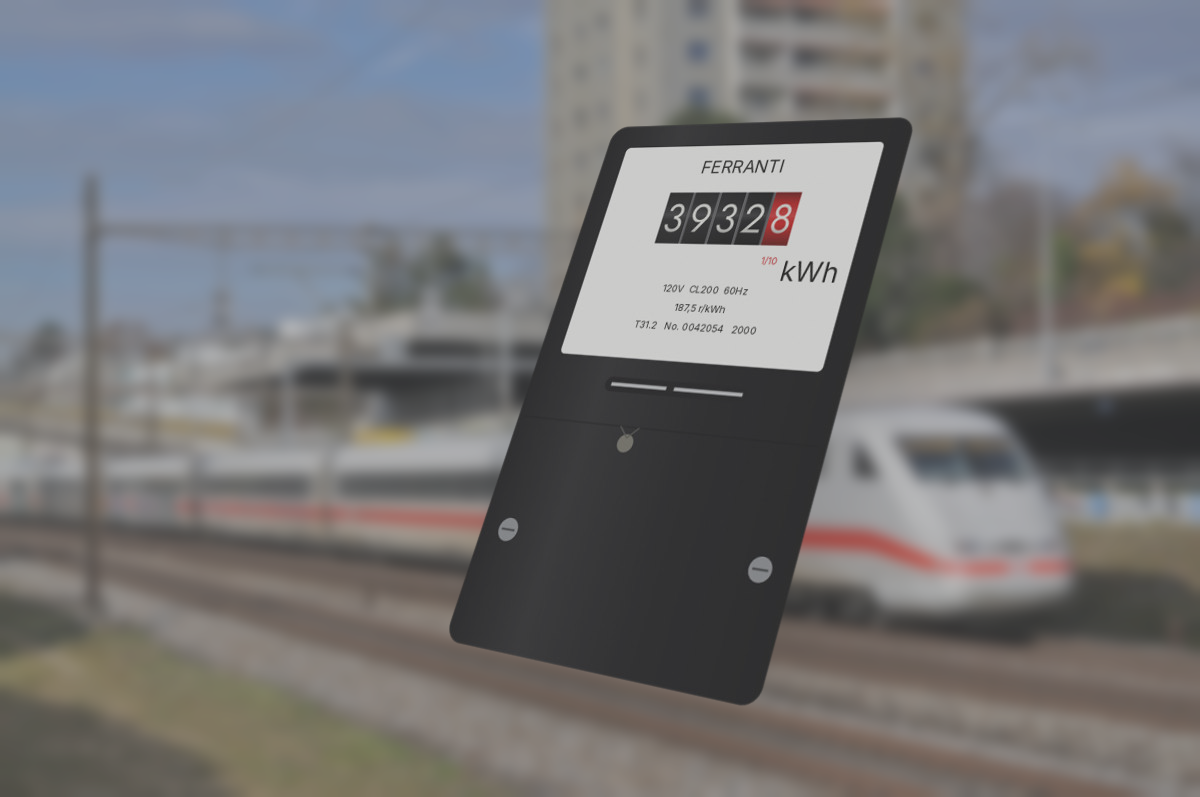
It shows 3932.8
